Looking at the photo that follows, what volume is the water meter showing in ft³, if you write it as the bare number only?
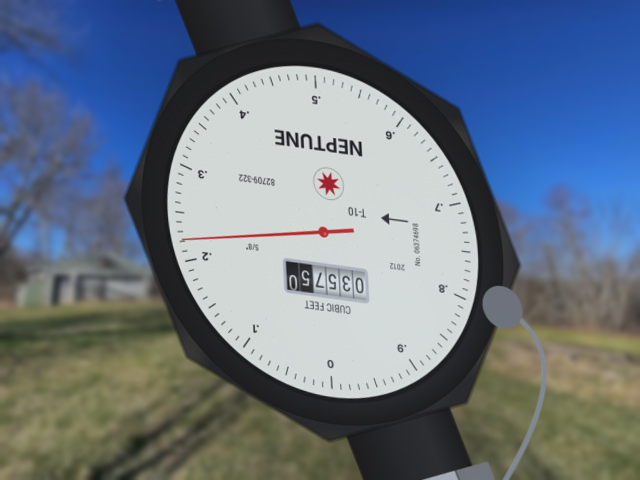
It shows 35750.22
